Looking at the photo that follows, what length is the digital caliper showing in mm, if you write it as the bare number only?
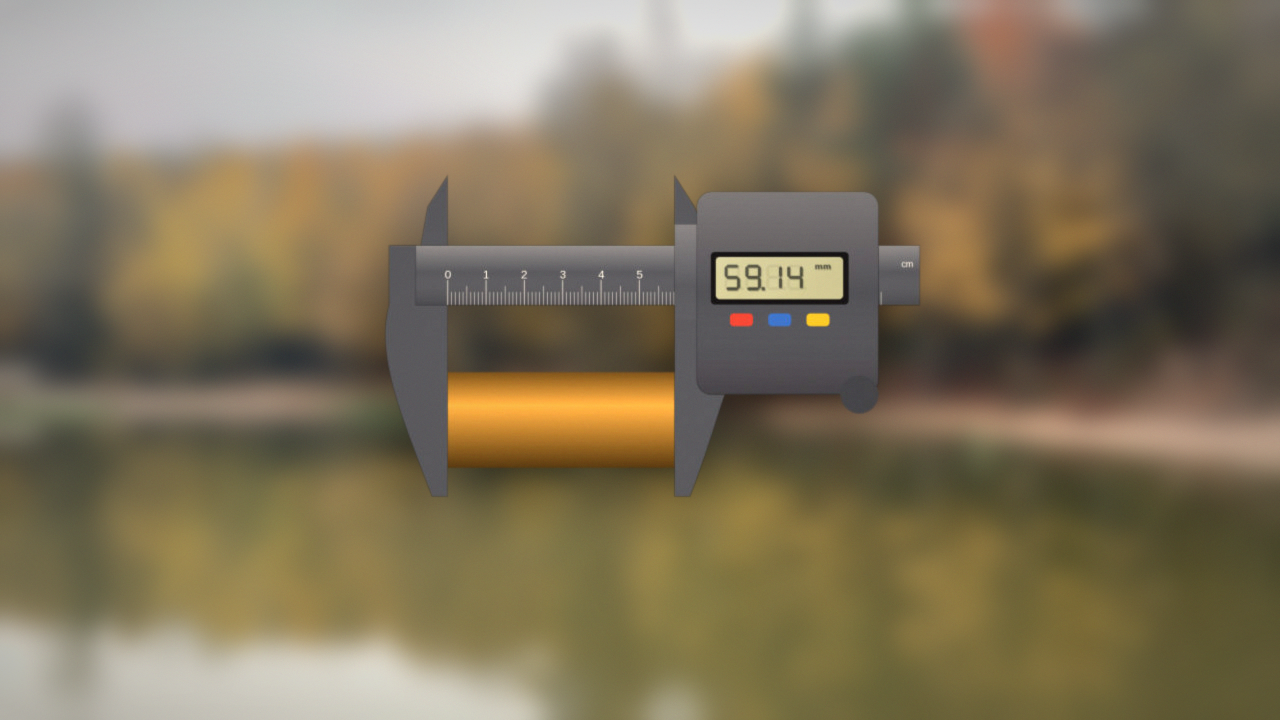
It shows 59.14
